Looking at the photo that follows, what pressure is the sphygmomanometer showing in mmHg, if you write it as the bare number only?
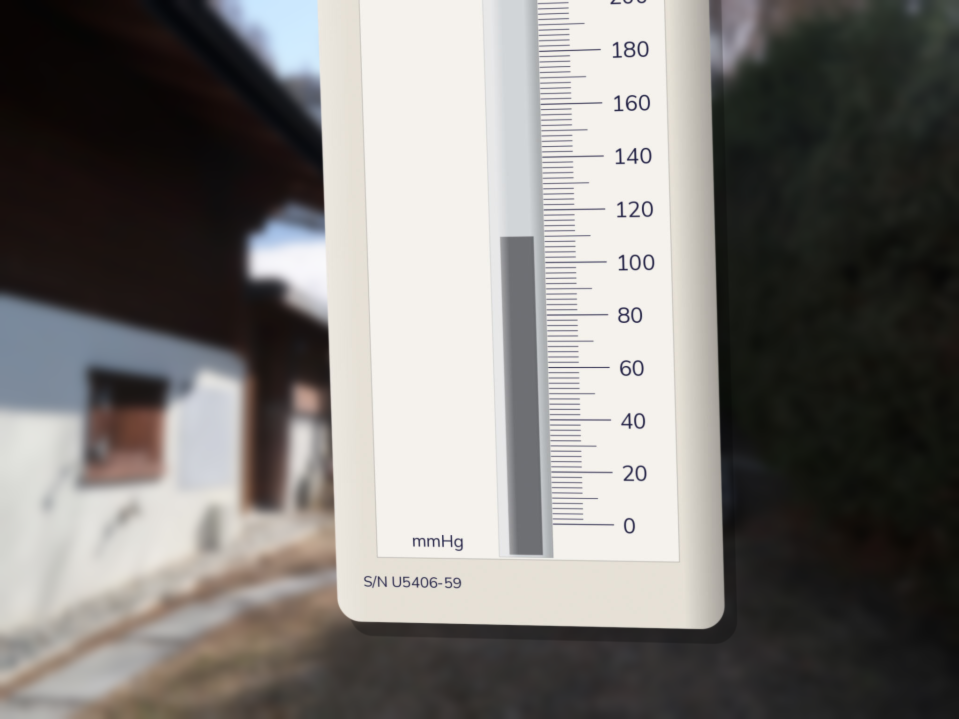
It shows 110
